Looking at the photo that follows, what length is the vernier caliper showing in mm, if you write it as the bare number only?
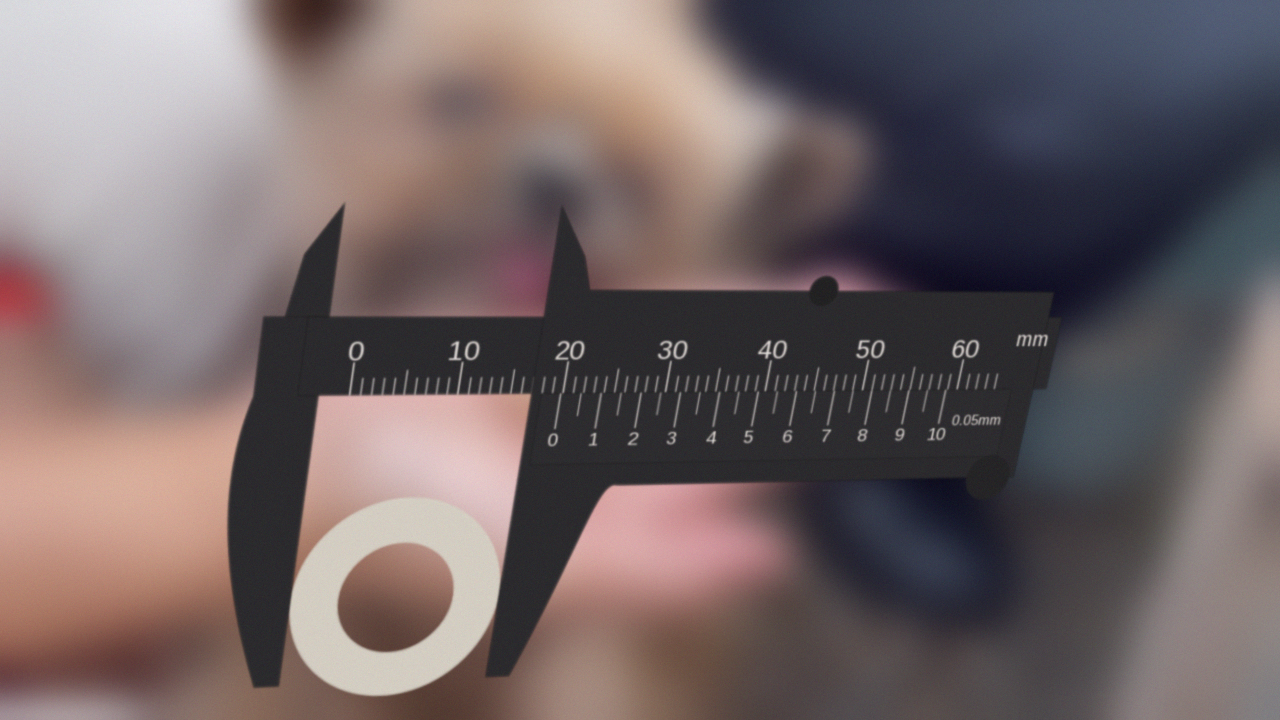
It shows 19.8
